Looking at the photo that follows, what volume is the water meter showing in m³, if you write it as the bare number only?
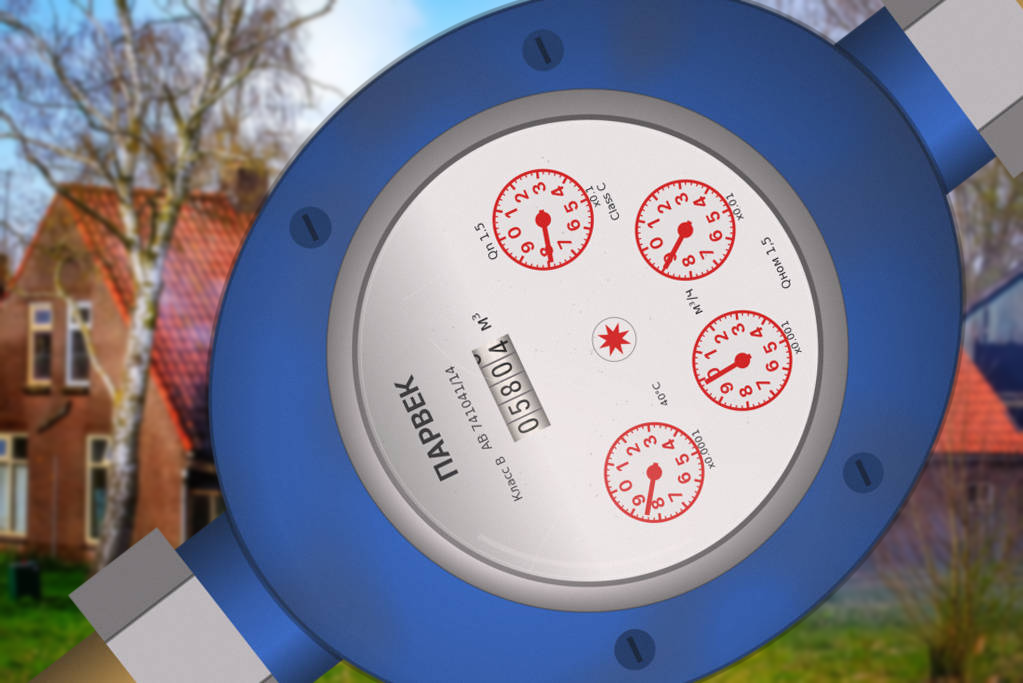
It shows 5803.7898
